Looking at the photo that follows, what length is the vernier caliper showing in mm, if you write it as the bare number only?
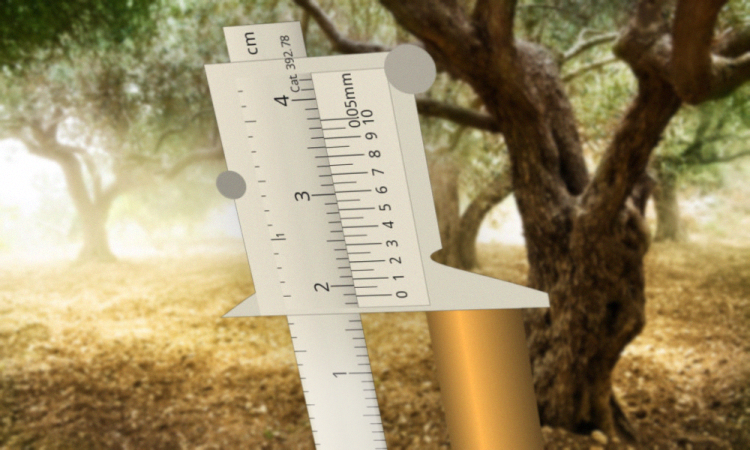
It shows 18.8
